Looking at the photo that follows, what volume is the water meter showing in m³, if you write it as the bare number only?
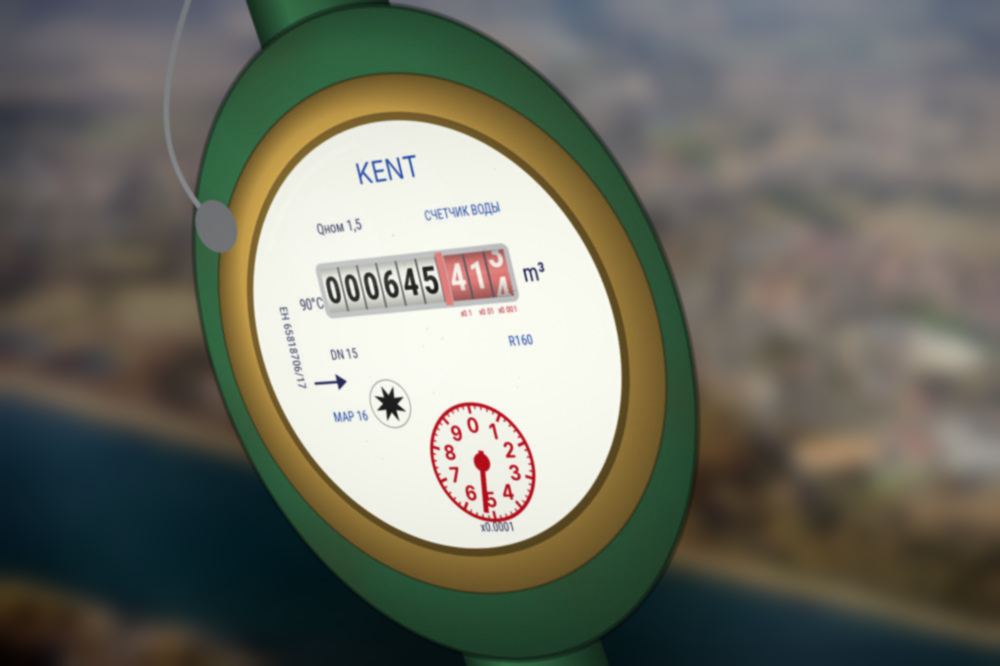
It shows 645.4135
